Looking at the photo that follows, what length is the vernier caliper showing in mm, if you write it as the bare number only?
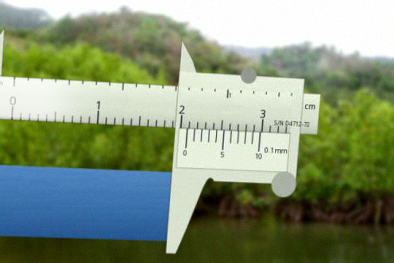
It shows 20.8
